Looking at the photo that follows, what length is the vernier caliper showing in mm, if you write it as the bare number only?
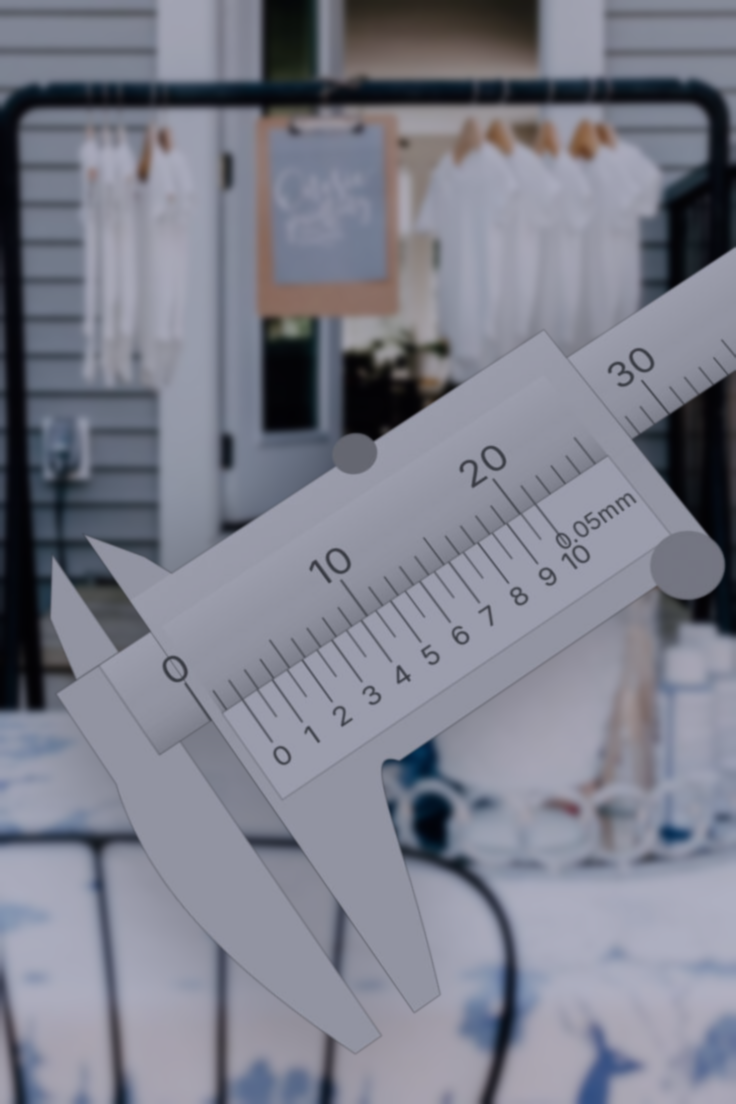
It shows 2.0
